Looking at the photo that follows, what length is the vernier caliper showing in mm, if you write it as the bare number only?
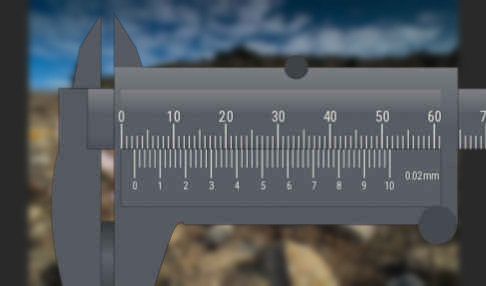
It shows 2.5
